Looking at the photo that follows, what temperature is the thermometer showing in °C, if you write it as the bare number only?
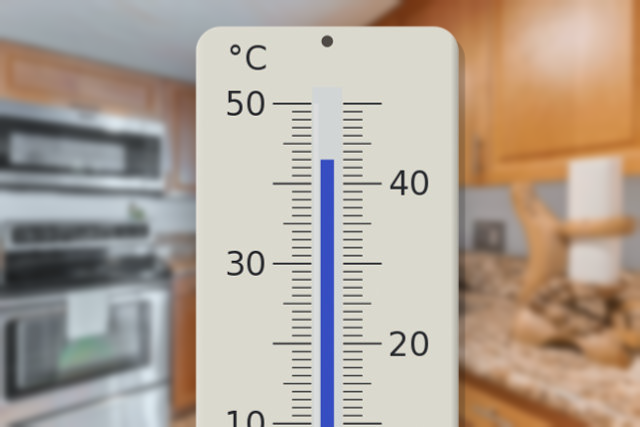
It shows 43
